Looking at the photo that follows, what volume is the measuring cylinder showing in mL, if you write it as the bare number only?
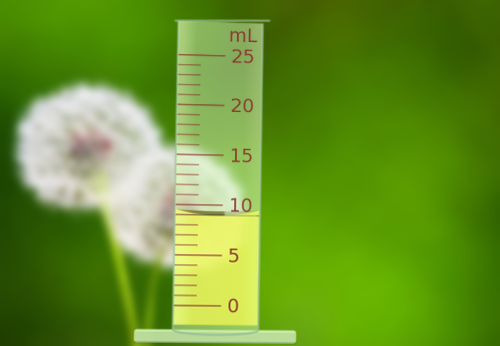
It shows 9
